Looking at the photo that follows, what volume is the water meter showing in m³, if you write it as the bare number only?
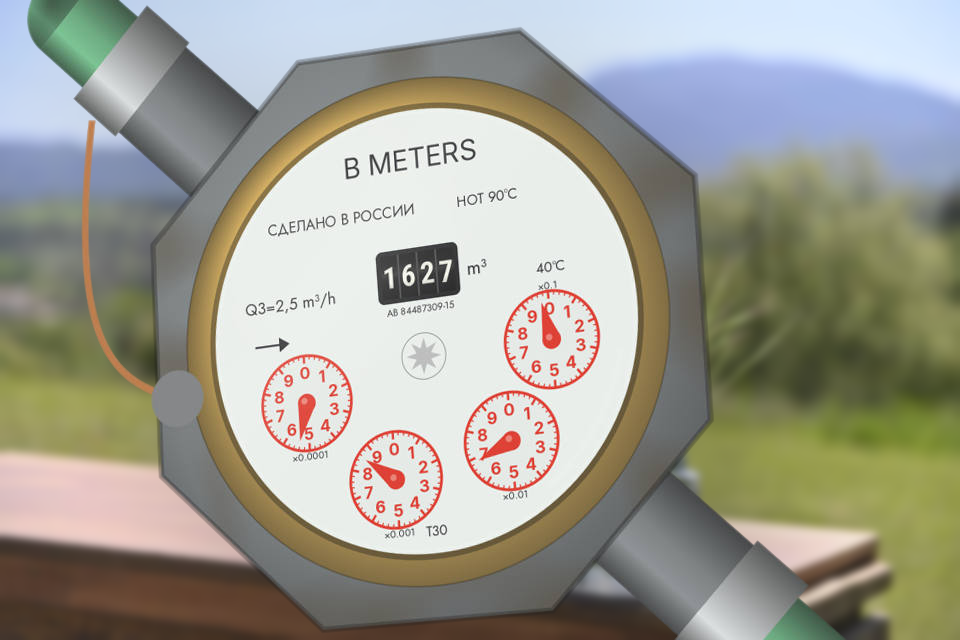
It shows 1626.9685
